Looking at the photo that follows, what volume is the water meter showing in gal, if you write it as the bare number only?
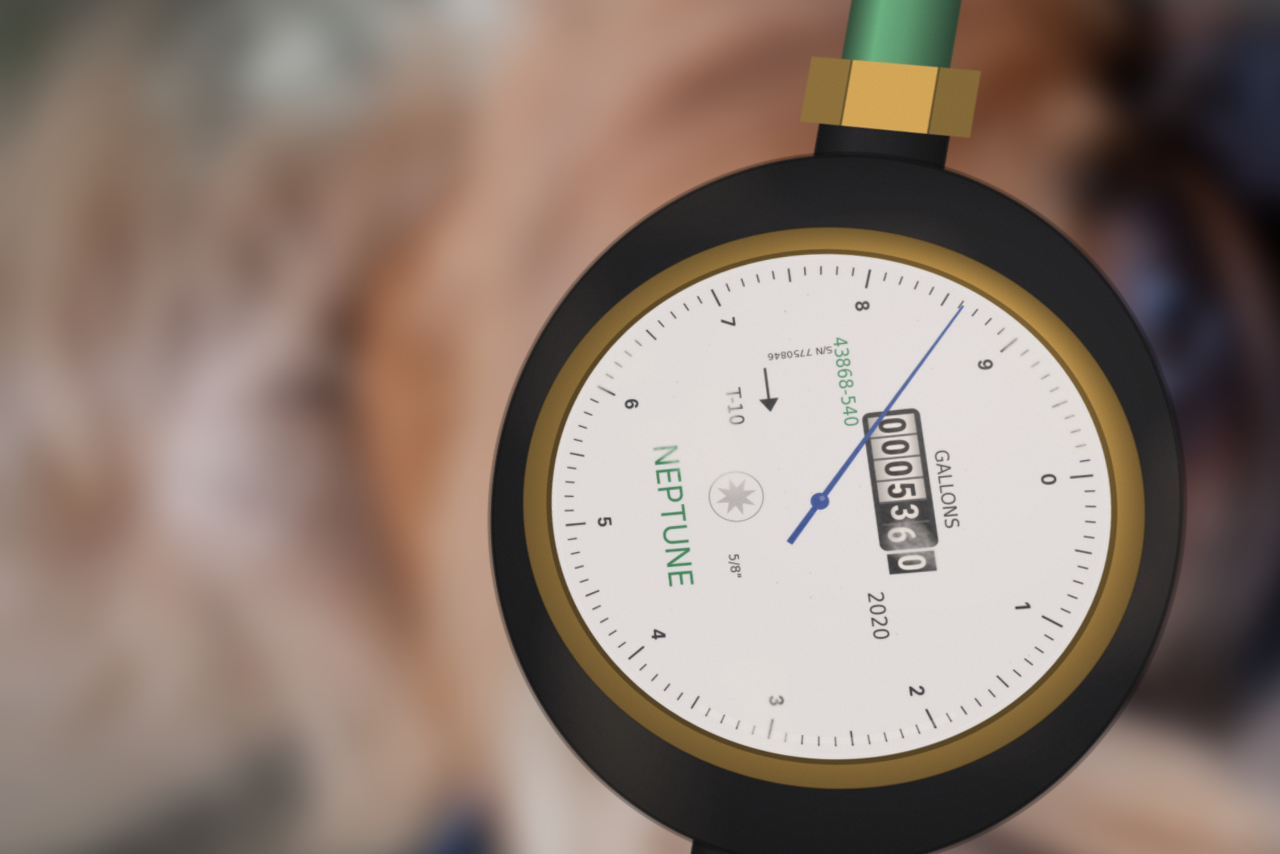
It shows 5358.6
